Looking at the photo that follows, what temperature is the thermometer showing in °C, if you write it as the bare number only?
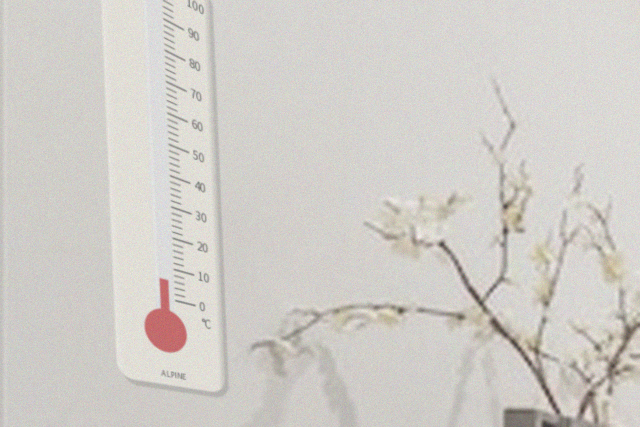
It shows 6
